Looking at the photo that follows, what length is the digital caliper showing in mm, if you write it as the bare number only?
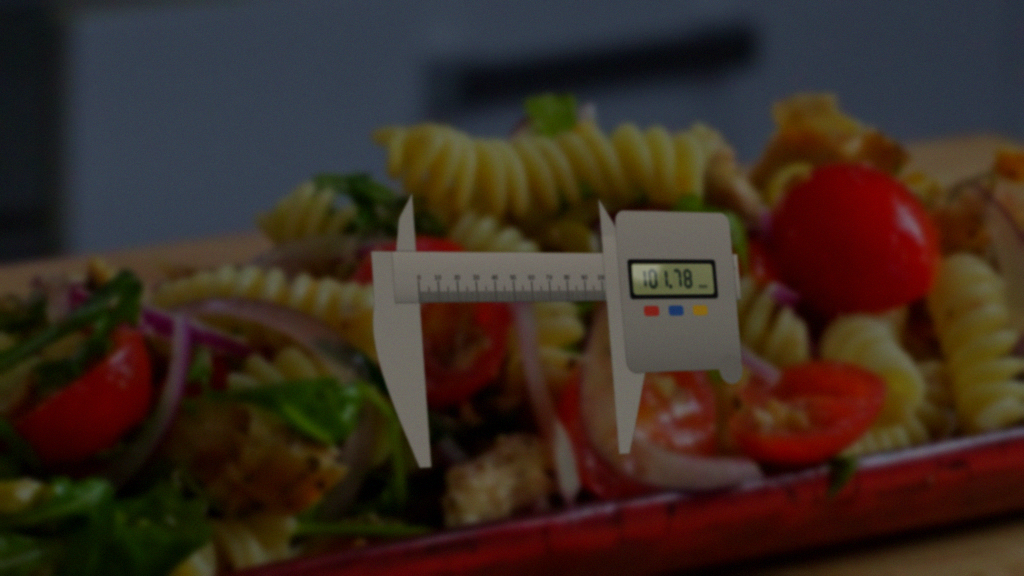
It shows 101.78
